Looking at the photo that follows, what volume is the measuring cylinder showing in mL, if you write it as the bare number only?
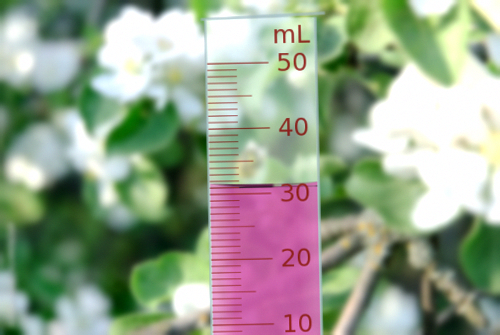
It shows 31
